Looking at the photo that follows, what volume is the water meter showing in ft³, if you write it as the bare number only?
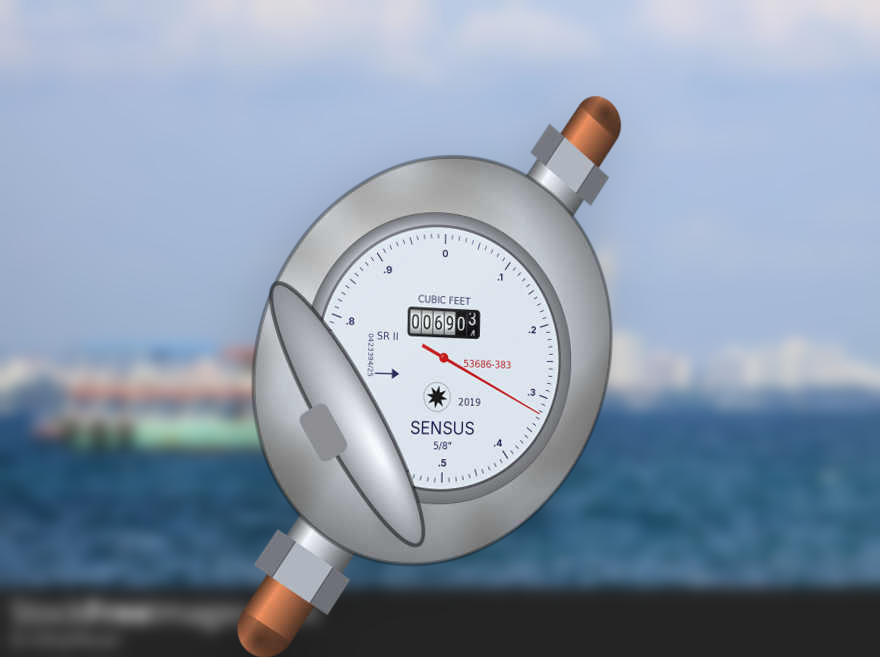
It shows 6903.32
